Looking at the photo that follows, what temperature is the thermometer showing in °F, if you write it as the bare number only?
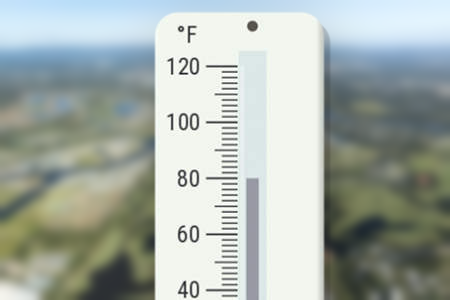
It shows 80
